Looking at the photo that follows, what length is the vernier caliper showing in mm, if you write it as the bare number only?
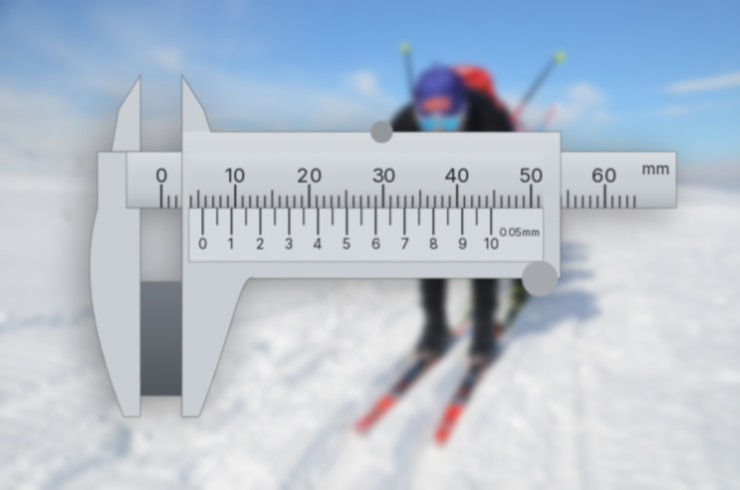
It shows 5.6
